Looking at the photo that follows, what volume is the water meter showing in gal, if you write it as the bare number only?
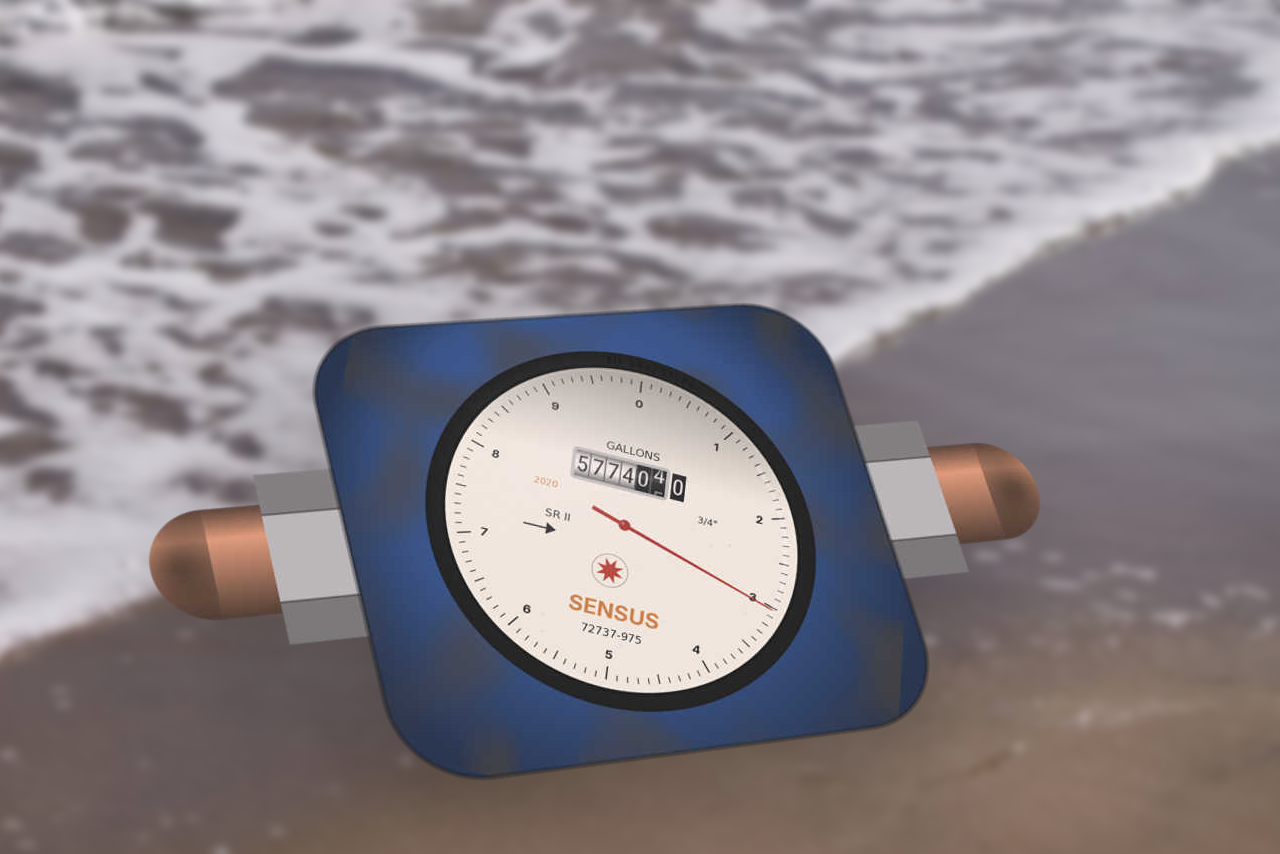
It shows 5774043.0
